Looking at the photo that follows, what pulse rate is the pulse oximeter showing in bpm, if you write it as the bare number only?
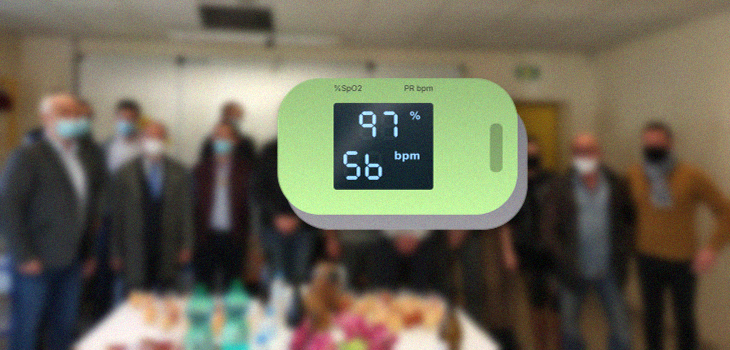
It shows 56
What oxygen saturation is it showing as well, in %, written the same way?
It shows 97
